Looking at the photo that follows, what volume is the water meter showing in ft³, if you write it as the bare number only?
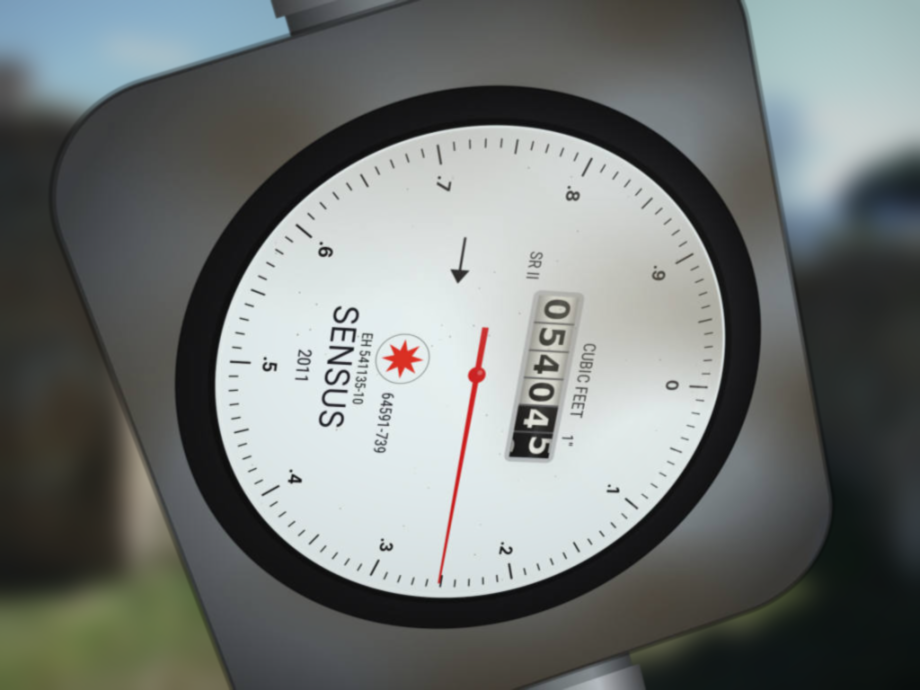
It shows 54045.25
